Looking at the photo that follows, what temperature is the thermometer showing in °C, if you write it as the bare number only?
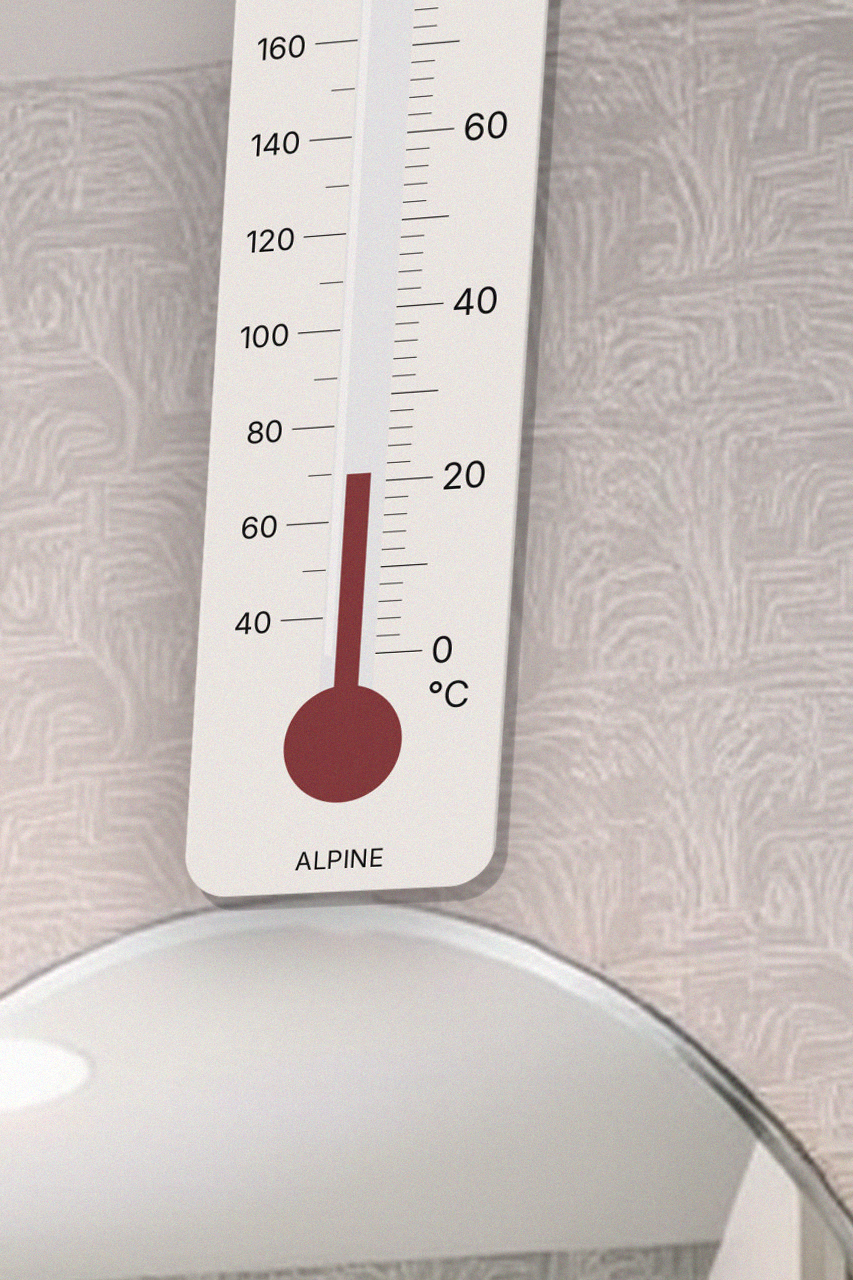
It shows 21
